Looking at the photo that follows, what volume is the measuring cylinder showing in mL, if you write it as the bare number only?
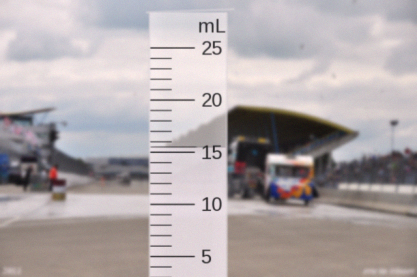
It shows 15.5
